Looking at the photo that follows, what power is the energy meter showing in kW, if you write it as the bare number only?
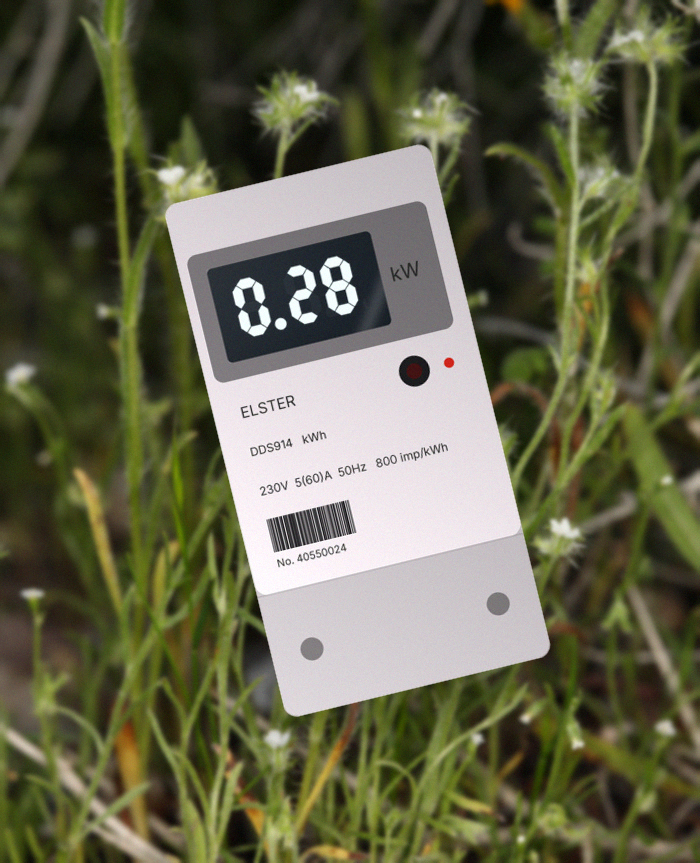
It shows 0.28
